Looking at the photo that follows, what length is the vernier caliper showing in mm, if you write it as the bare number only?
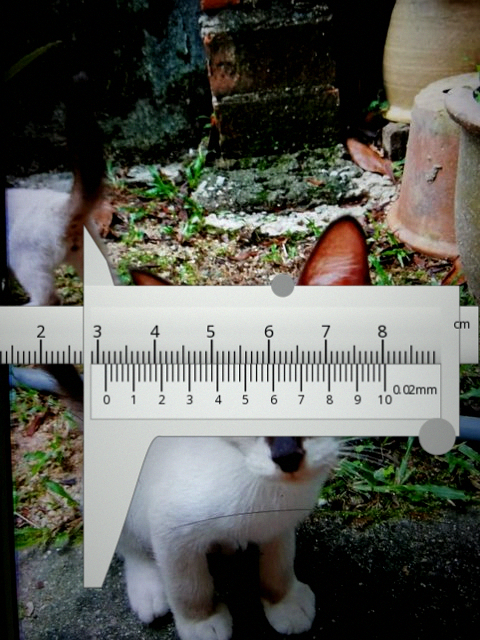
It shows 31.4
